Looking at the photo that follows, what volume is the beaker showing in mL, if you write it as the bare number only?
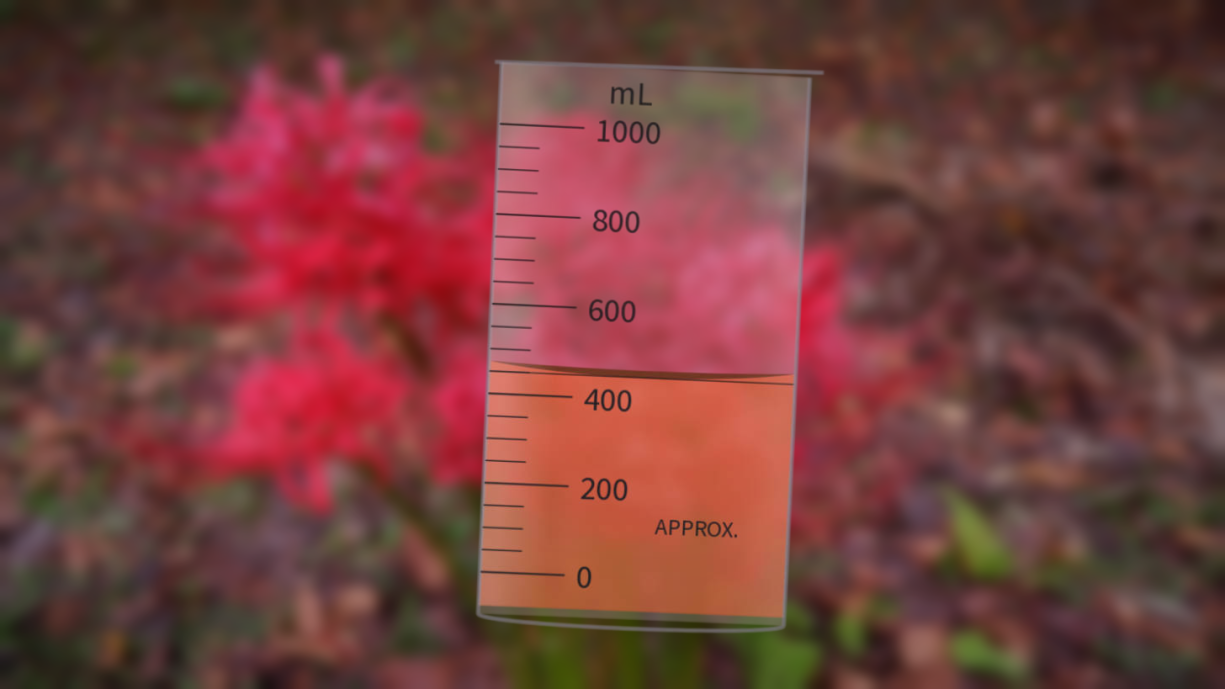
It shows 450
